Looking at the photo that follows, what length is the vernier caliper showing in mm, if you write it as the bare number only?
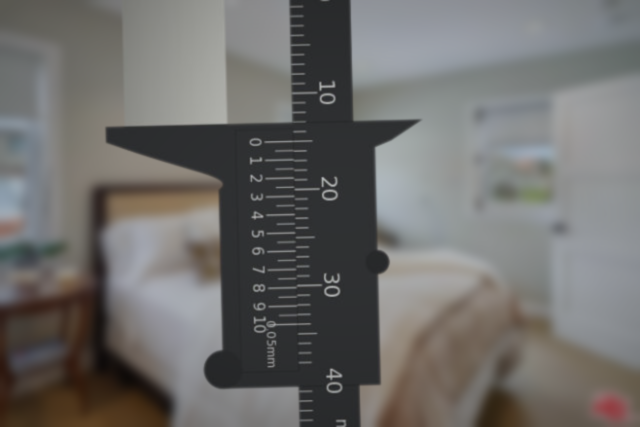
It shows 15.0
